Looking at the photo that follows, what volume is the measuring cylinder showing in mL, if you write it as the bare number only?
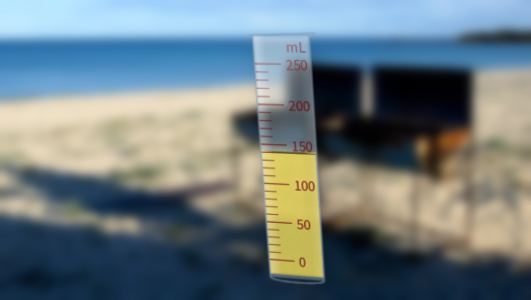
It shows 140
